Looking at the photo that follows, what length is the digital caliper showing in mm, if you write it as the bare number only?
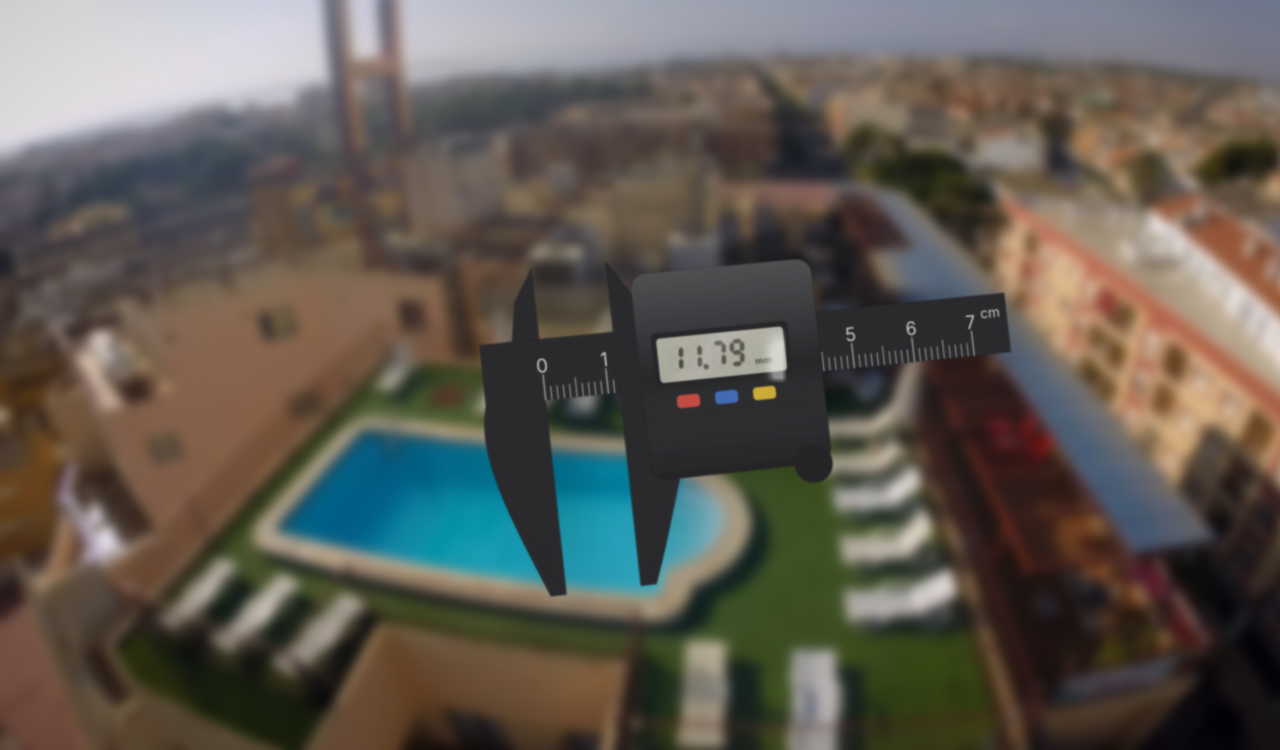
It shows 11.79
